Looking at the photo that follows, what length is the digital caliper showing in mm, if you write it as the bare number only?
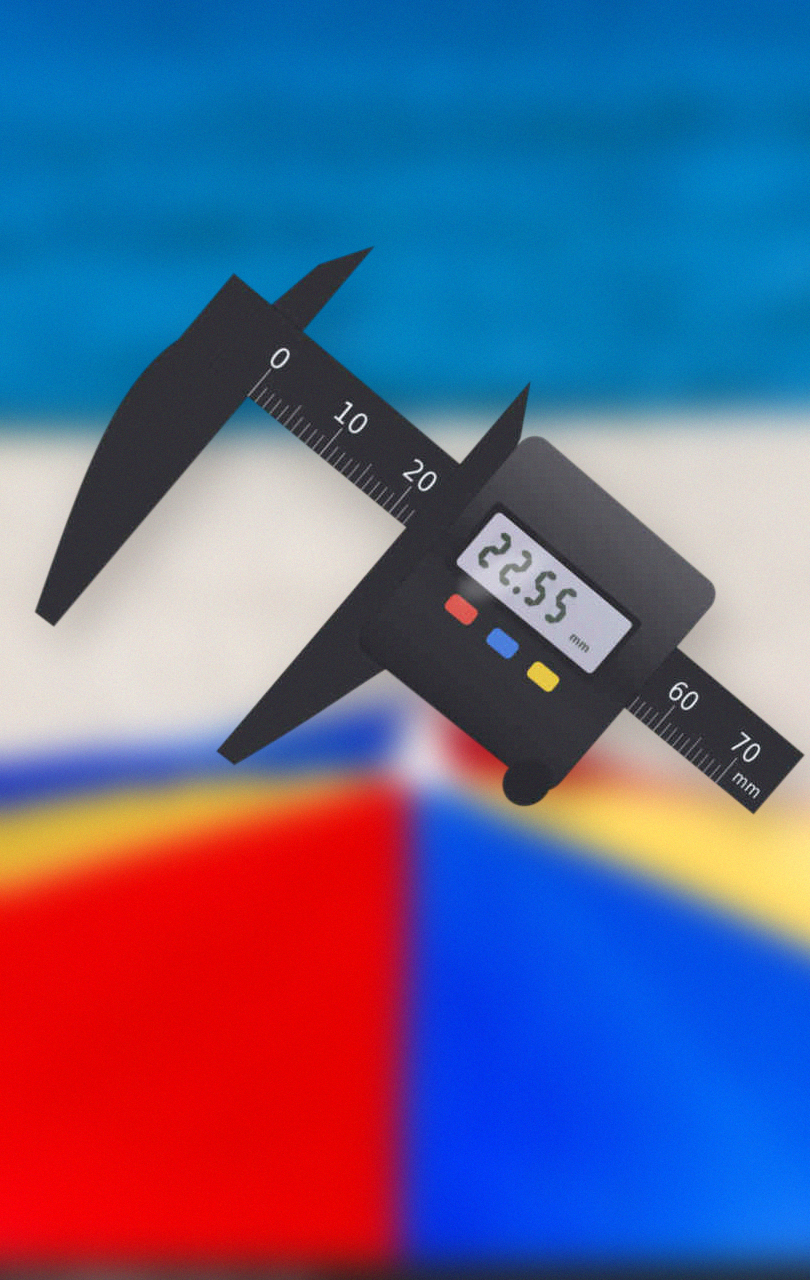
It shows 22.55
